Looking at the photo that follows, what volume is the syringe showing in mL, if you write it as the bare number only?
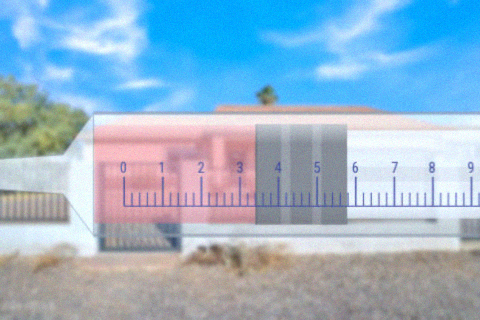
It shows 3.4
